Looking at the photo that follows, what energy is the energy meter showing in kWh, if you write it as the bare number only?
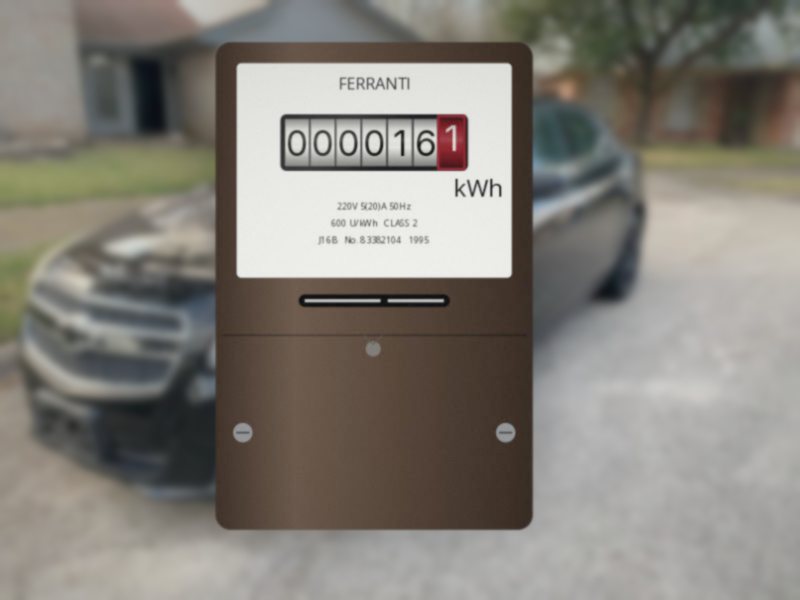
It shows 16.1
